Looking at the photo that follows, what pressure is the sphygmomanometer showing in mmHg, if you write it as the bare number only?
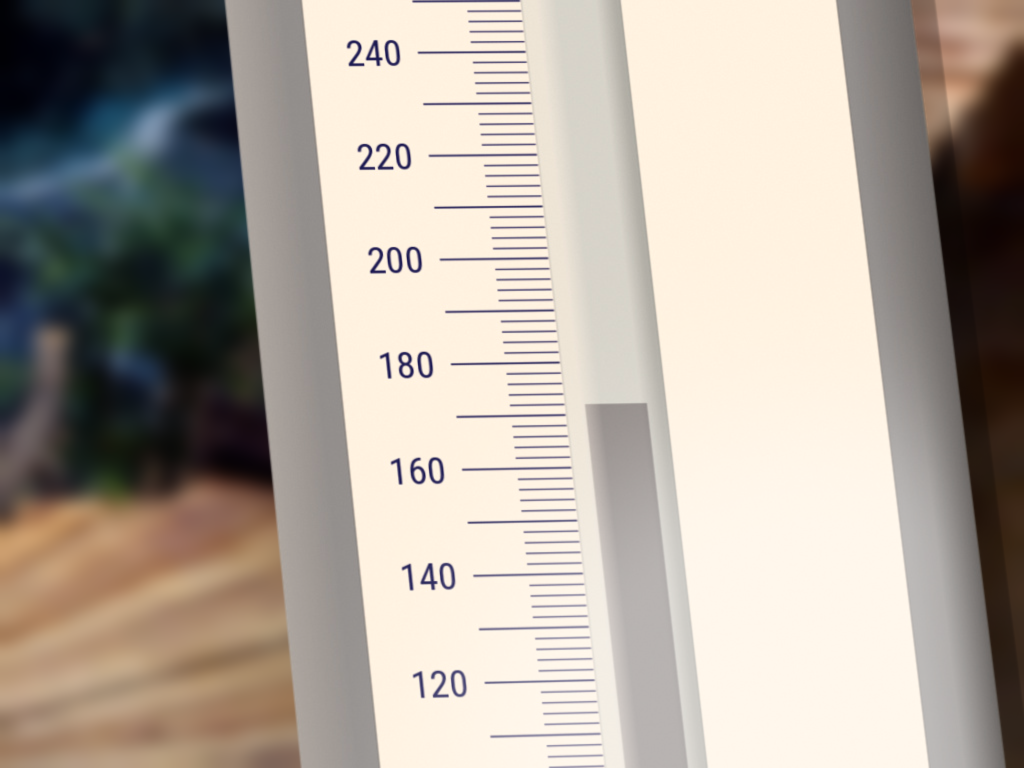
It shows 172
